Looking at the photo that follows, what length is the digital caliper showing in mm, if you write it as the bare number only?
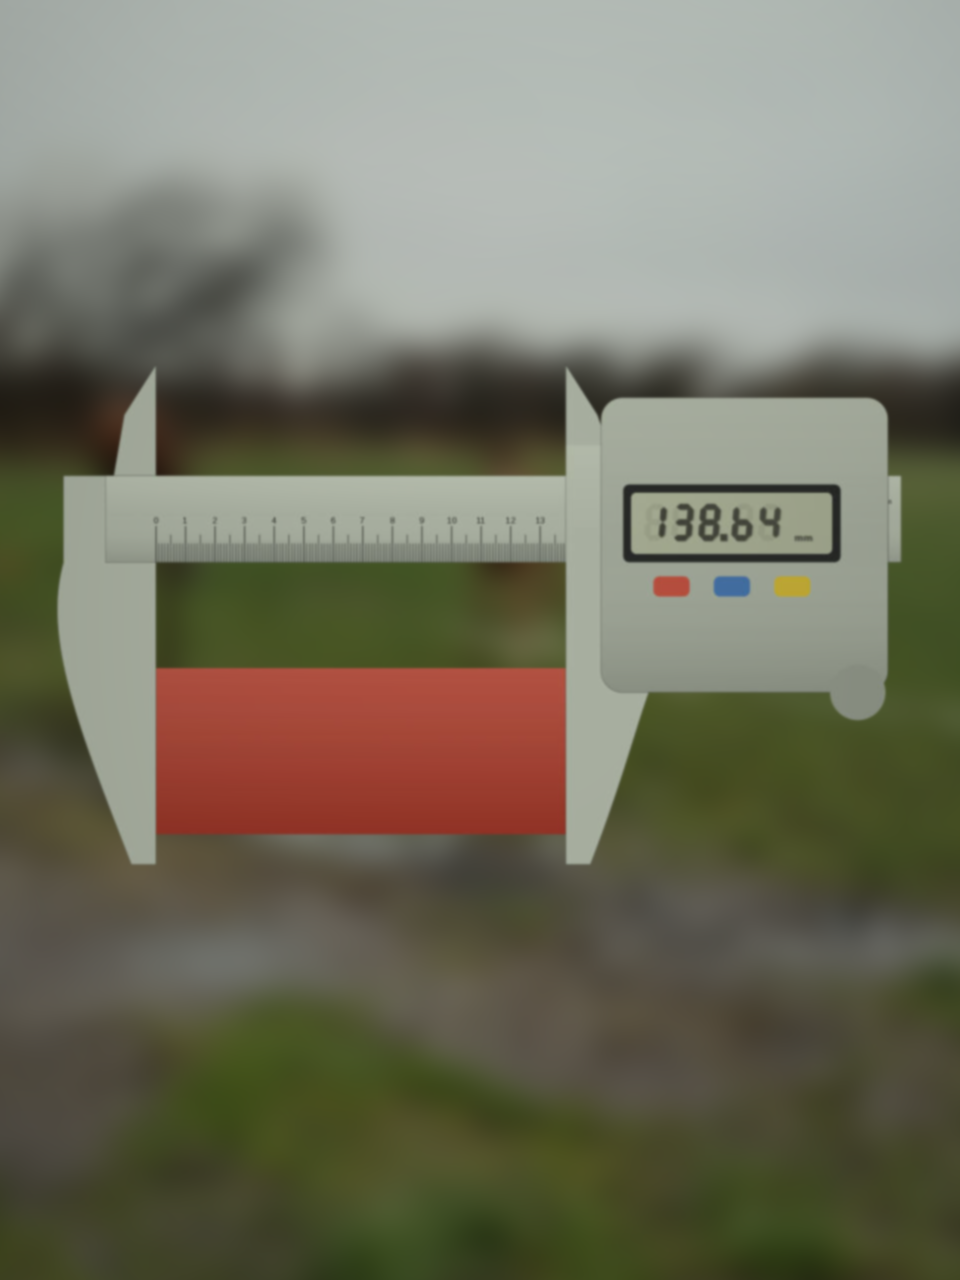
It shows 138.64
